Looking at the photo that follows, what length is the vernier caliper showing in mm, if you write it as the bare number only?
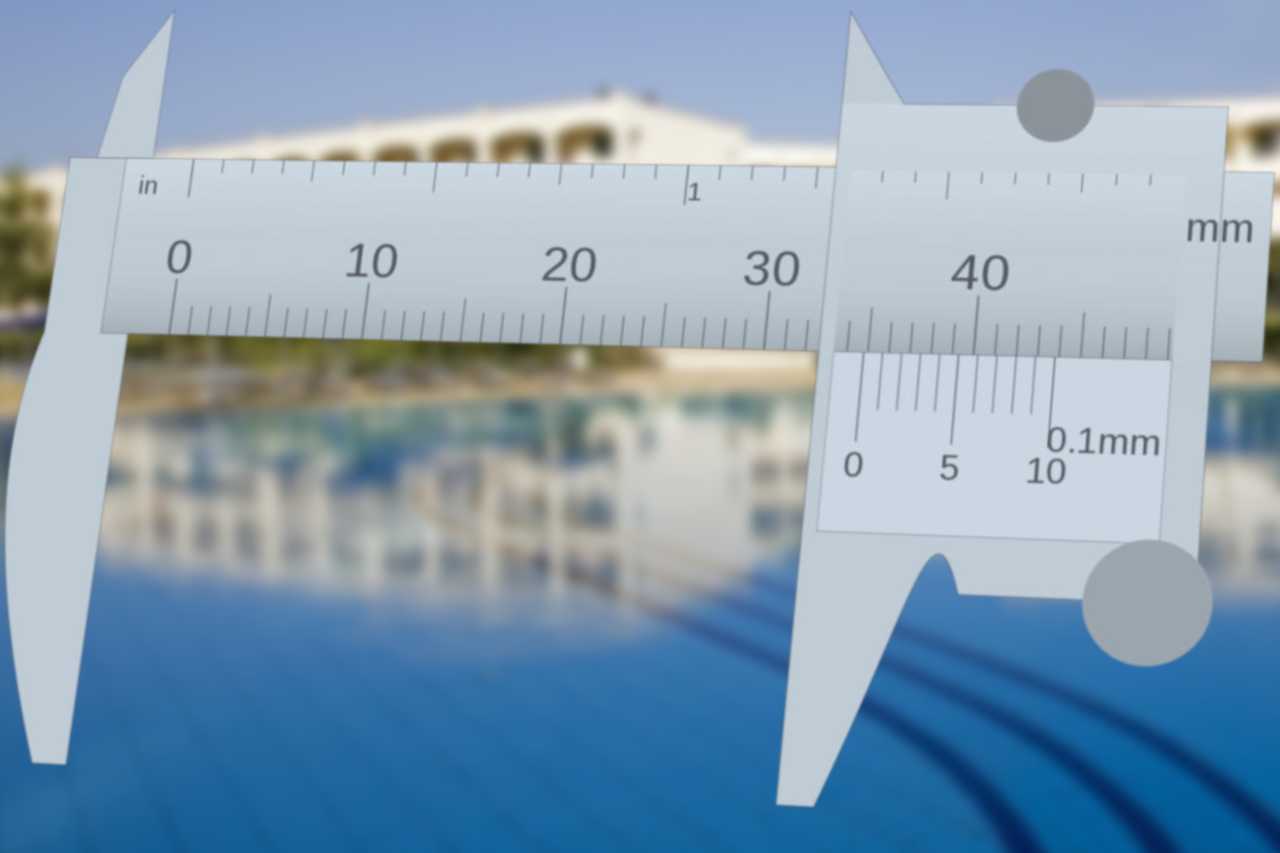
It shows 34.8
